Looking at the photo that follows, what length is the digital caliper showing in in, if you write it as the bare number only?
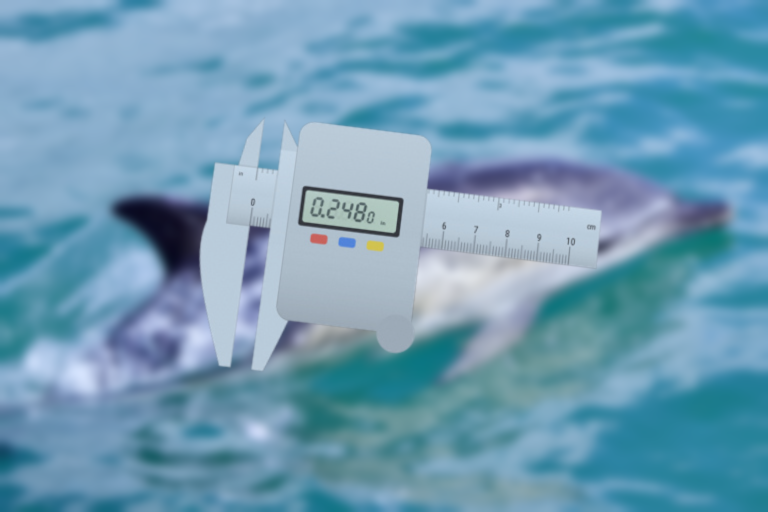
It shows 0.2480
